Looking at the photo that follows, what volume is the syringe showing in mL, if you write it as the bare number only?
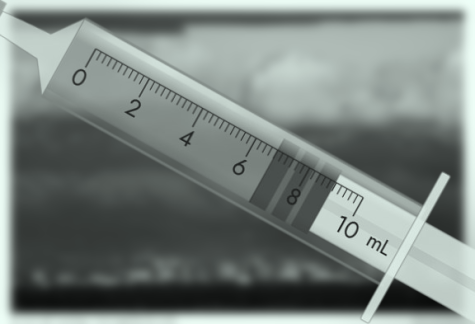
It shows 6.8
